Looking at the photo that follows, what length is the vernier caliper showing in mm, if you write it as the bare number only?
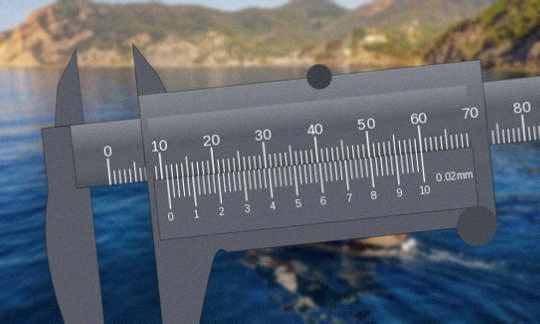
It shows 11.0
